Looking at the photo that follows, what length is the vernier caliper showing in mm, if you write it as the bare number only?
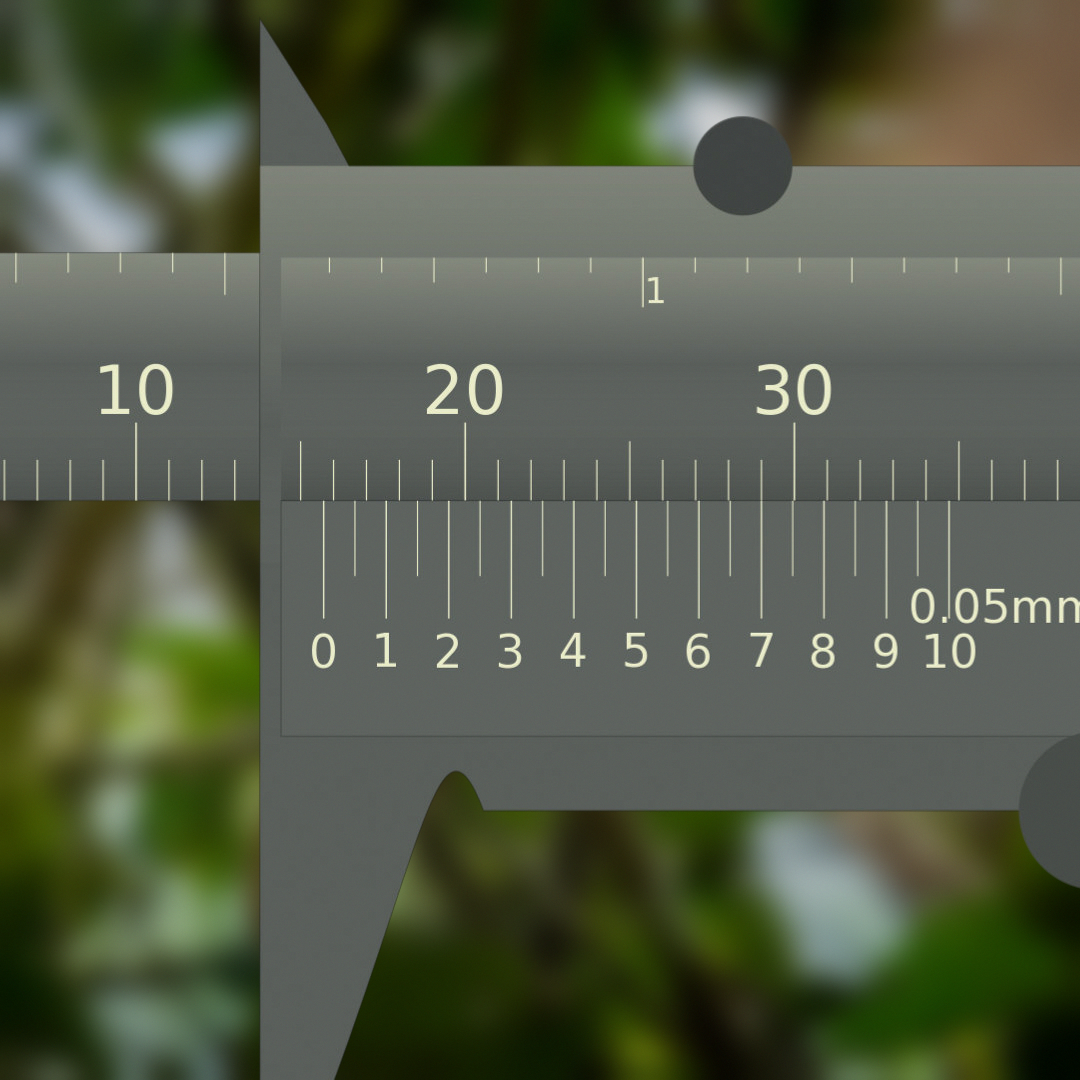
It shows 15.70
